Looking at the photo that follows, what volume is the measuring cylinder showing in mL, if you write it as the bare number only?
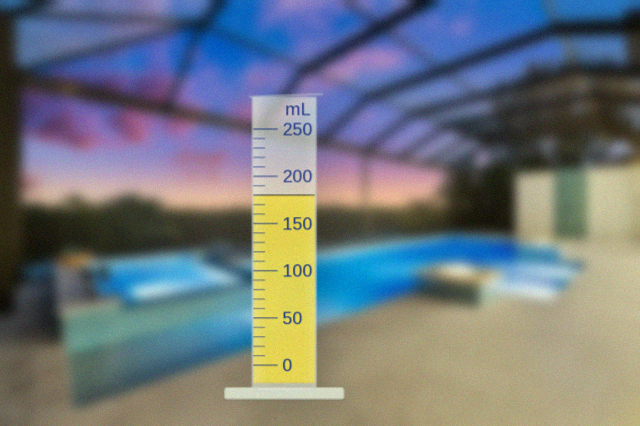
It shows 180
